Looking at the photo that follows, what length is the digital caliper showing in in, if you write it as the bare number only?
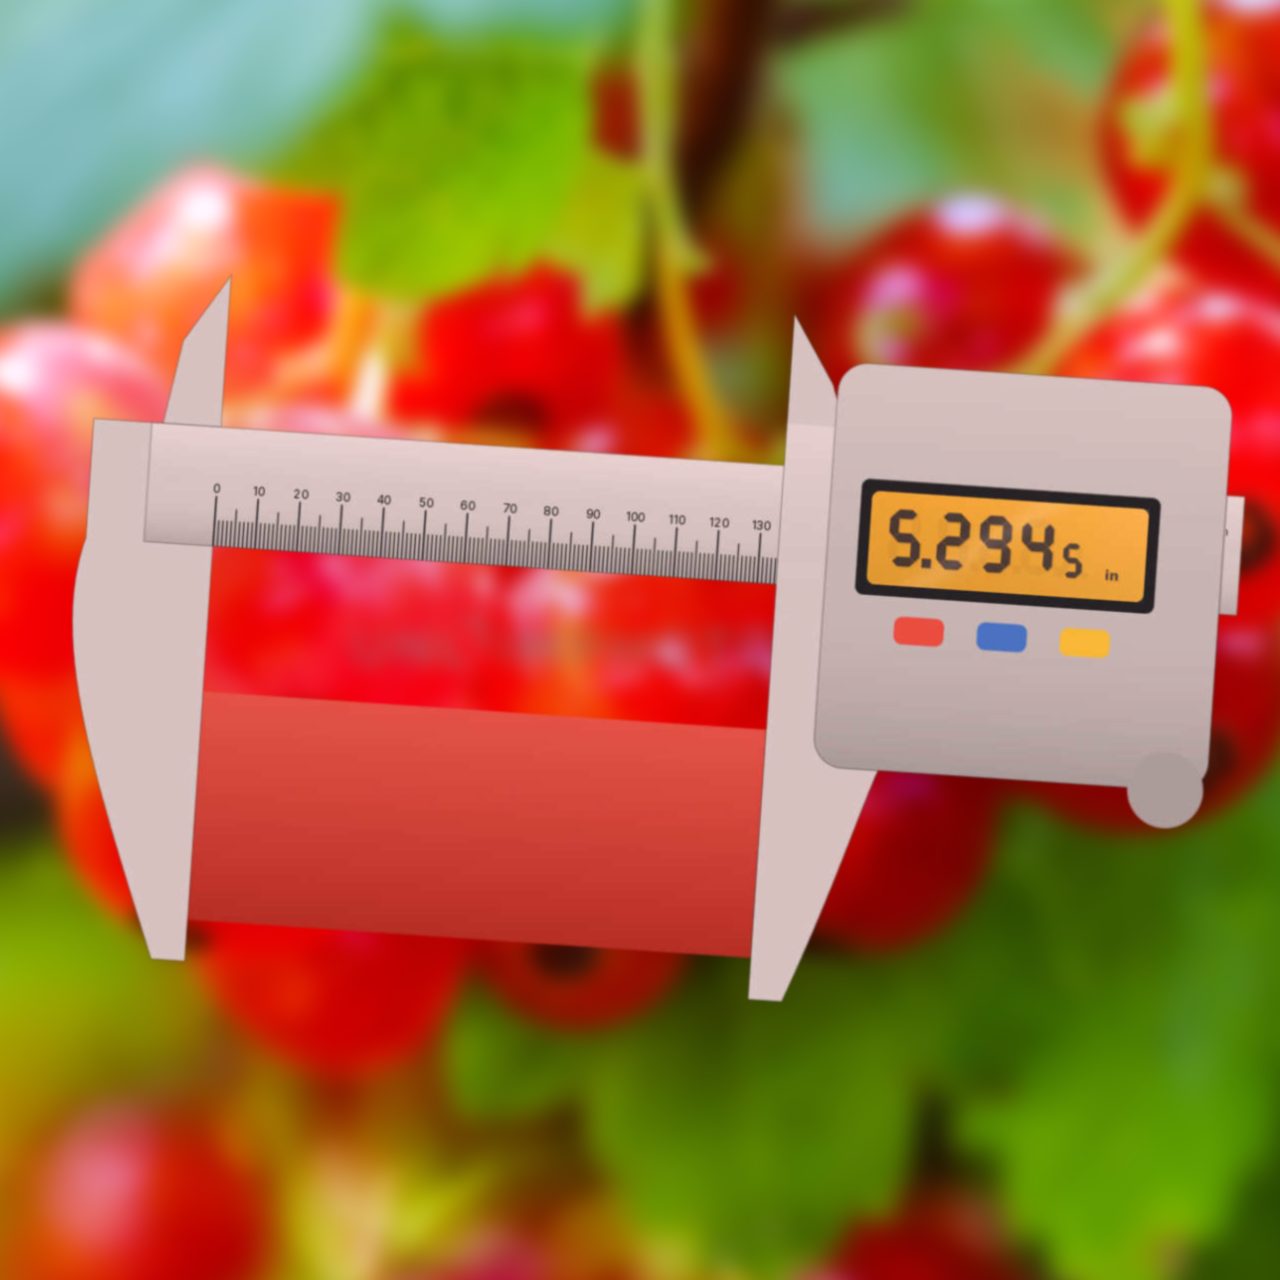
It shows 5.2945
